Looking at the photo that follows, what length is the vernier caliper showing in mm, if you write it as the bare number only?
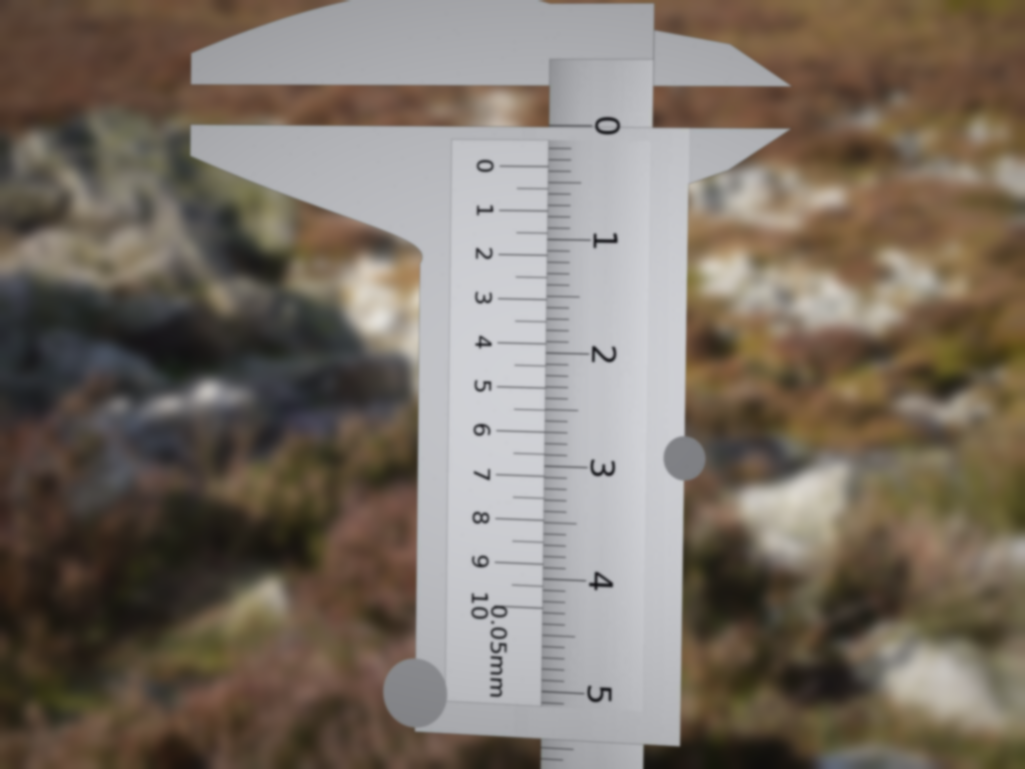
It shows 3.6
